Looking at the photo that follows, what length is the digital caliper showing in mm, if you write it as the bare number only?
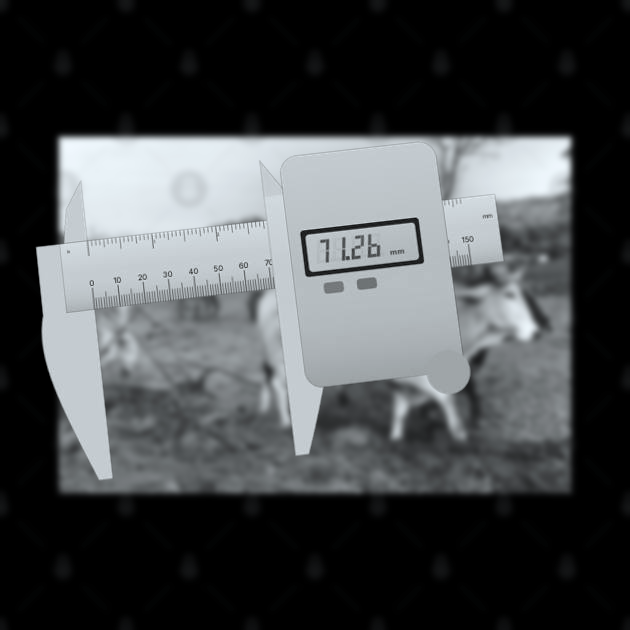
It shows 71.26
